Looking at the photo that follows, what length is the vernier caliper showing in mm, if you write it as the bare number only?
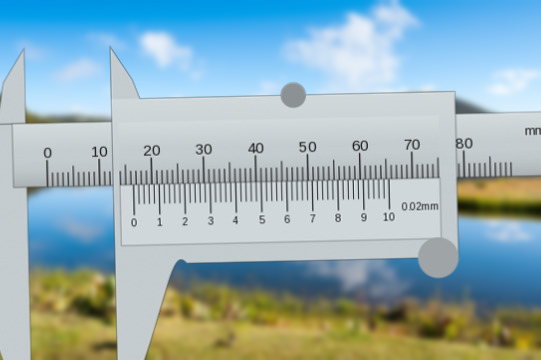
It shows 16.5
